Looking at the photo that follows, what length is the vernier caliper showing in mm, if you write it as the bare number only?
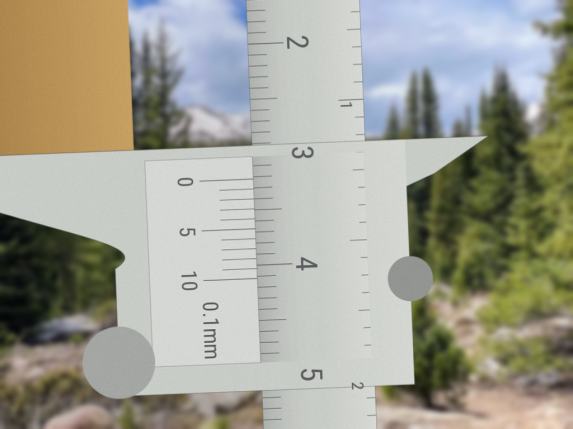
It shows 32.2
